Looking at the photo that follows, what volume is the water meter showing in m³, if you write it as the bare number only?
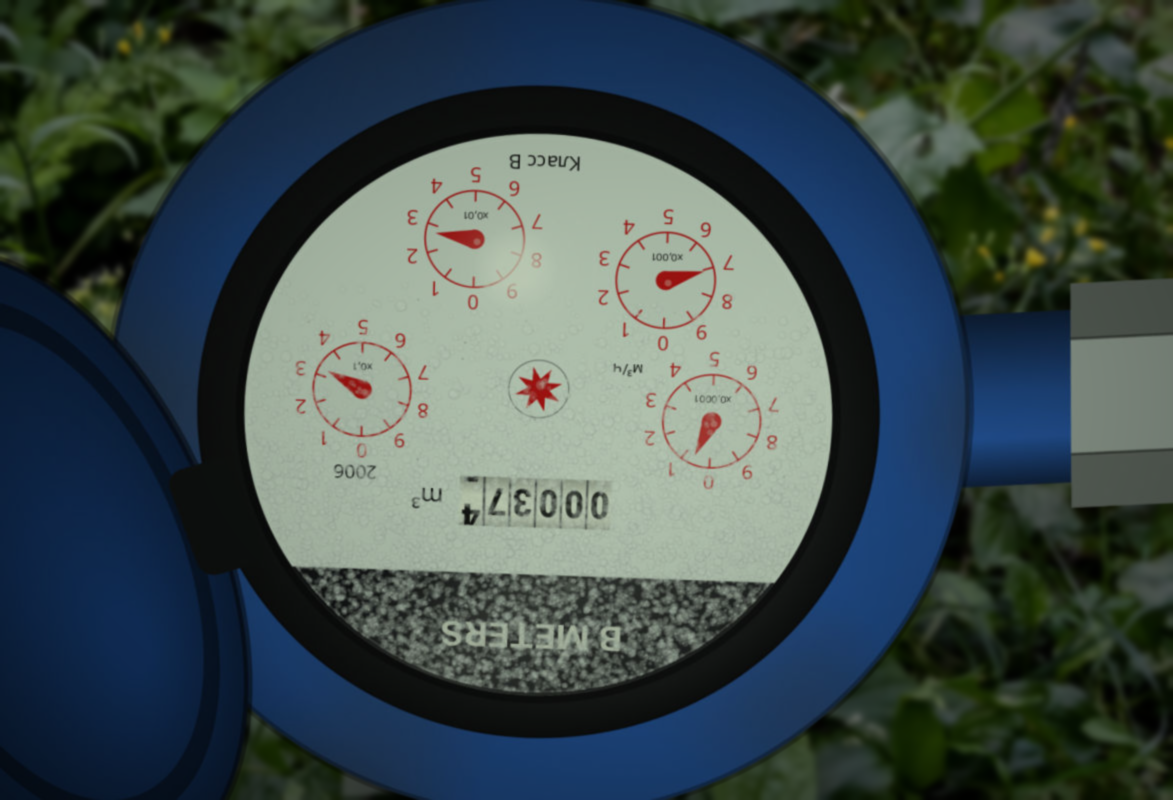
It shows 374.3270
